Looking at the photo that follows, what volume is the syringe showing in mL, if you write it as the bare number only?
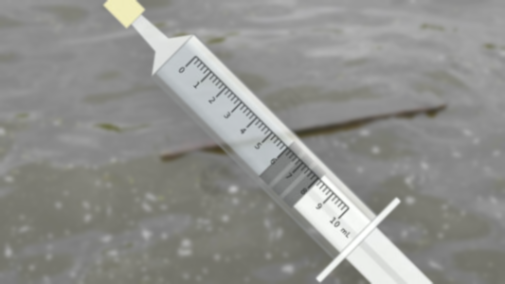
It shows 6
